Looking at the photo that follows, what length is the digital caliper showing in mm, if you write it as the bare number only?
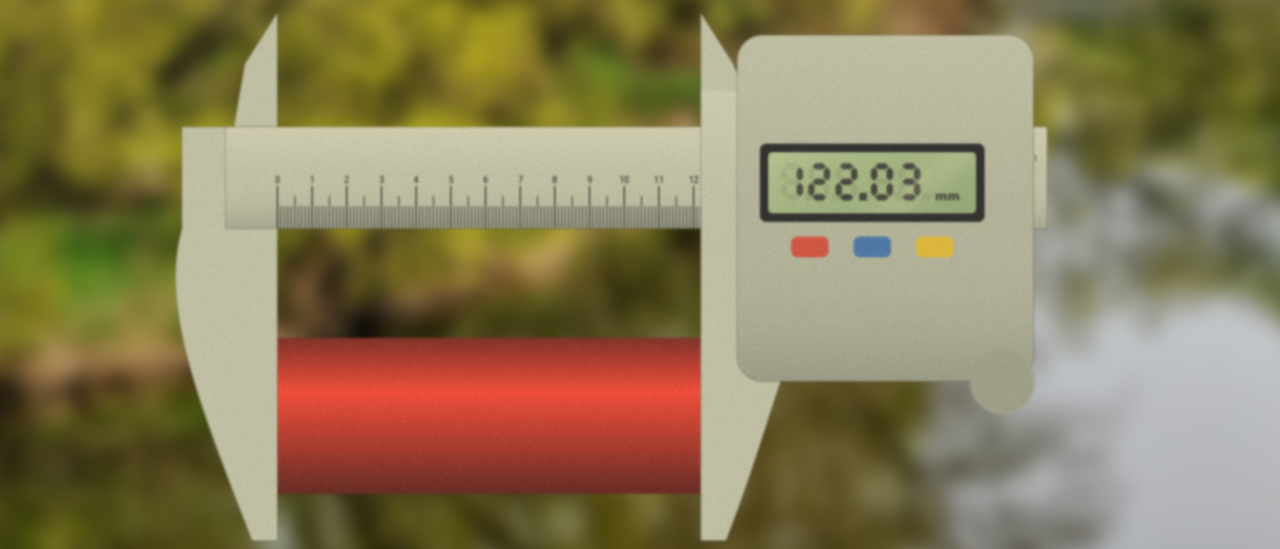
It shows 122.03
